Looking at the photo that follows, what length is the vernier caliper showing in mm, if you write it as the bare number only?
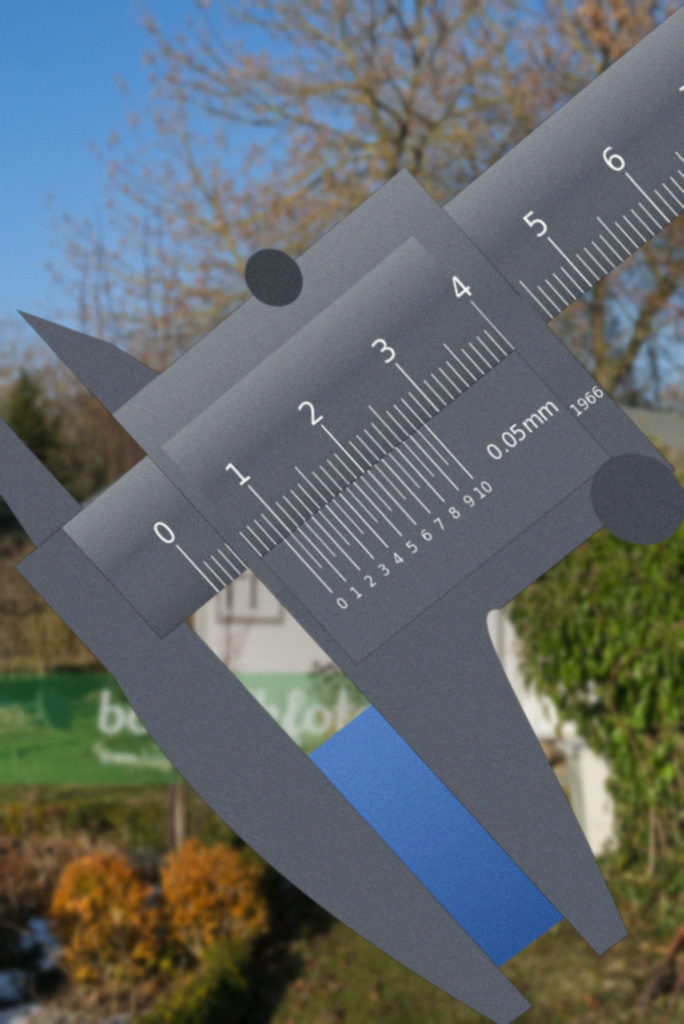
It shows 9.0
